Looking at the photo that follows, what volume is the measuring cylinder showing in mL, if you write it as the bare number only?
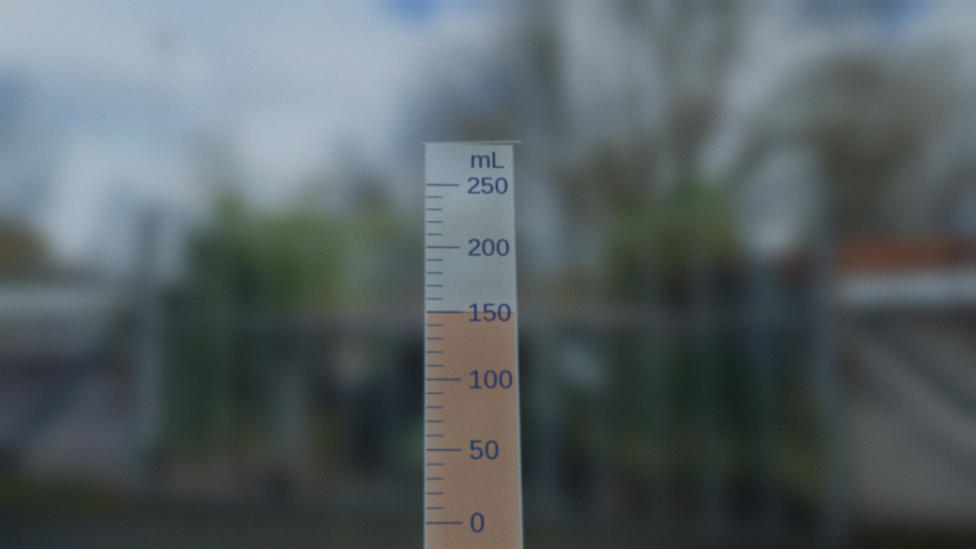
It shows 150
